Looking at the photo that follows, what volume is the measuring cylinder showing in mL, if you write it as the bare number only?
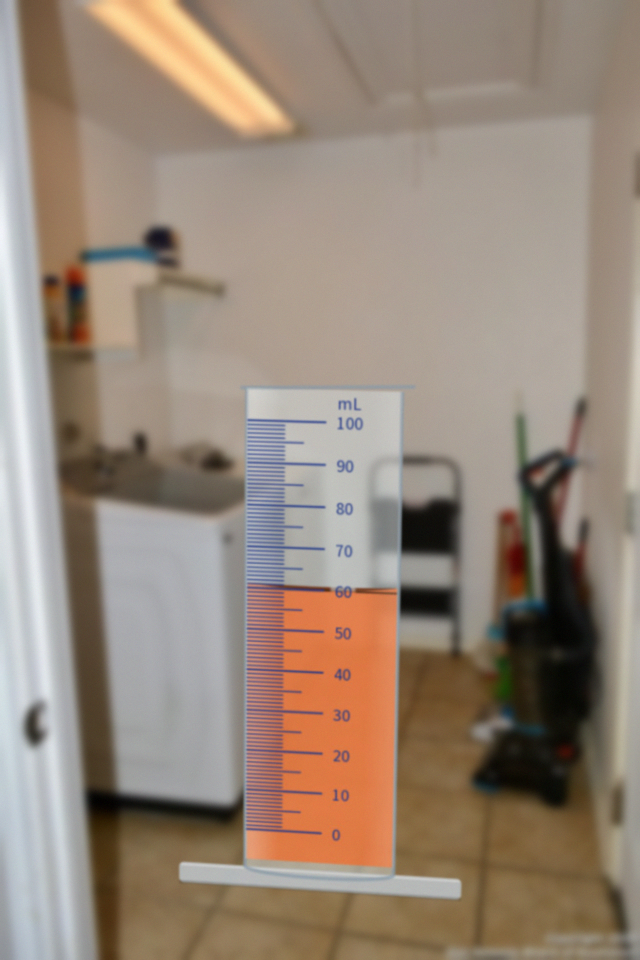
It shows 60
